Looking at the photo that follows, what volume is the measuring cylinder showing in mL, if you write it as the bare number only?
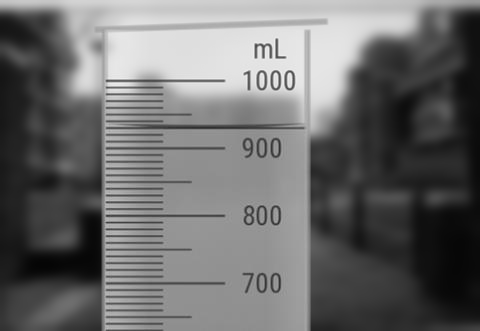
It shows 930
